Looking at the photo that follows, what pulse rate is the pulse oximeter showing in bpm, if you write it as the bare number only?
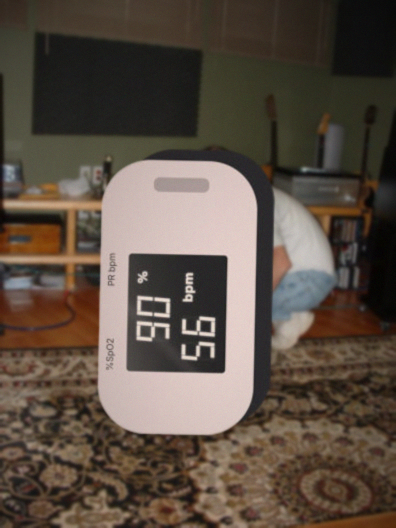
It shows 56
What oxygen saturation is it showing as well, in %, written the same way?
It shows 90
